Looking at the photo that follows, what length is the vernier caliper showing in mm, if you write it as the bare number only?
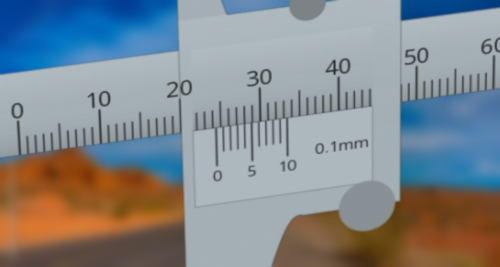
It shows 24.4
